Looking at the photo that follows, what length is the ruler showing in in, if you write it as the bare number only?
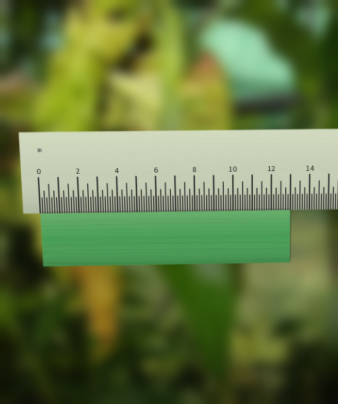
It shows 13
